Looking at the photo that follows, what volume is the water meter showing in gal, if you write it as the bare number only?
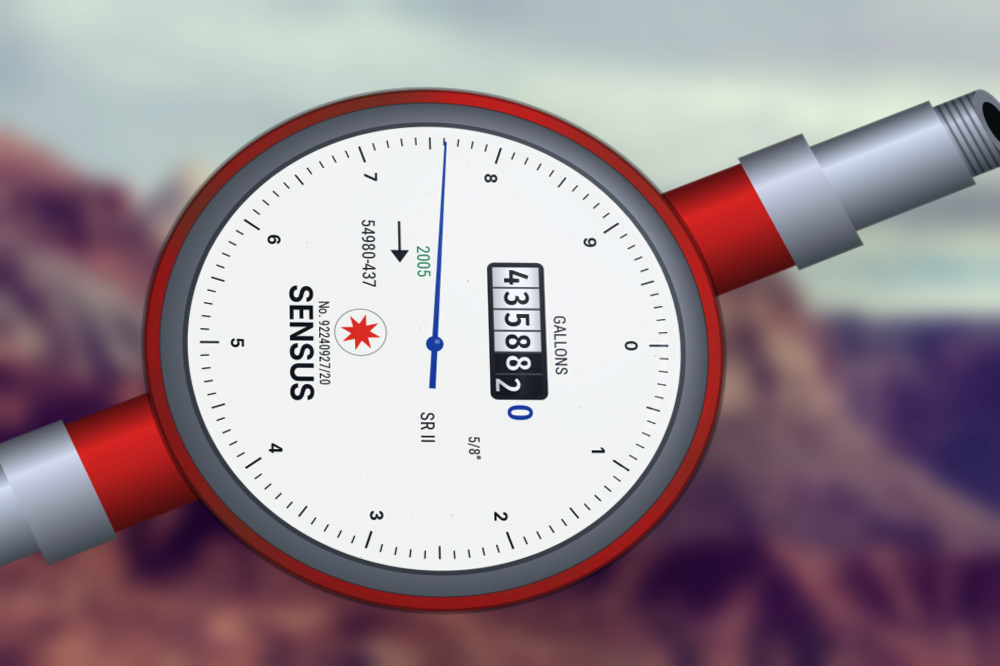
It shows 4358817.6
